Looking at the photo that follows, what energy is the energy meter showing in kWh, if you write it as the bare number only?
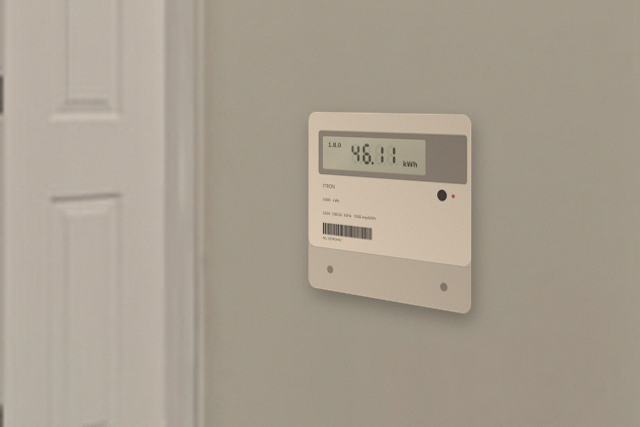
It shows 46.11
